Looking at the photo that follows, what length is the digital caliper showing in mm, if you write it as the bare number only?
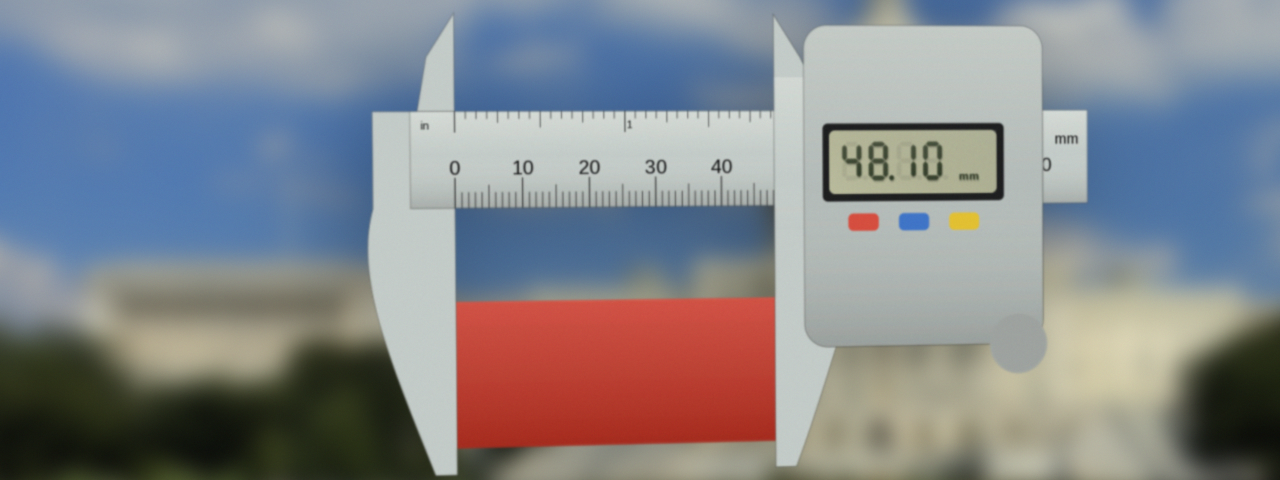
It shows 48.10
